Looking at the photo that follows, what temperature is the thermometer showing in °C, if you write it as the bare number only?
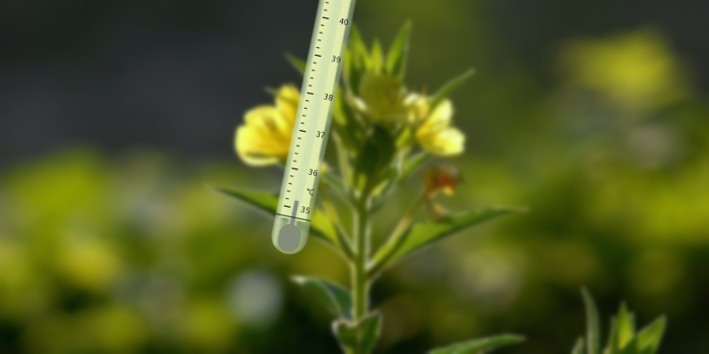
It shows 35.2
